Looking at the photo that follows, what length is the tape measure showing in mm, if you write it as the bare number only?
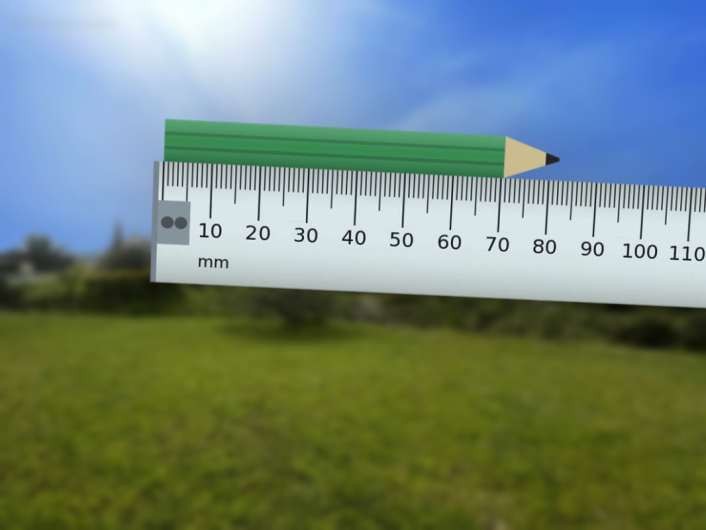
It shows 82
